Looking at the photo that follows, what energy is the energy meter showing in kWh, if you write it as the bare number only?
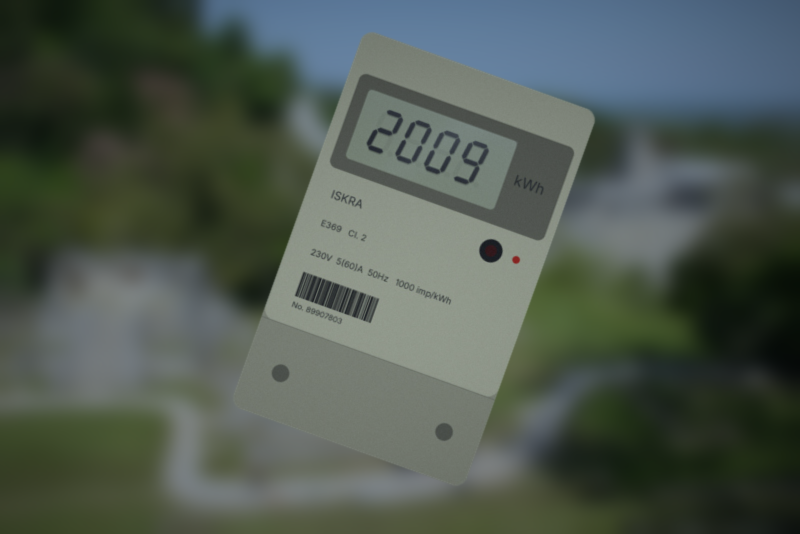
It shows 2009
